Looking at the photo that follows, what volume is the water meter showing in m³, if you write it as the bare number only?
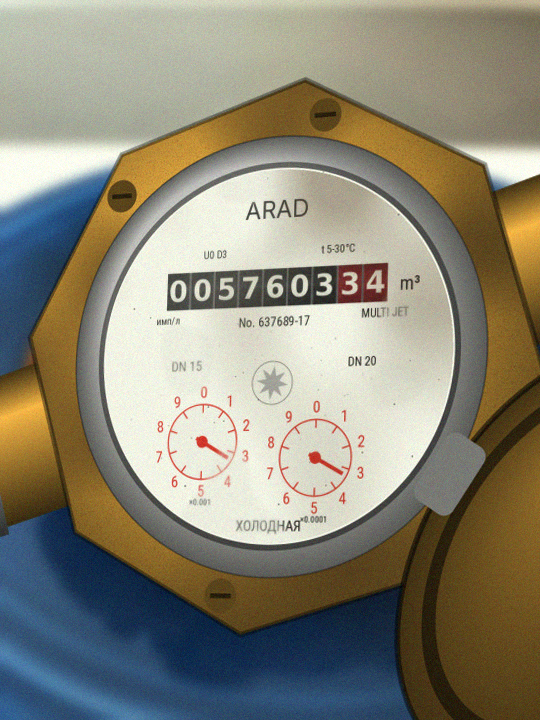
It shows 57603.3433
